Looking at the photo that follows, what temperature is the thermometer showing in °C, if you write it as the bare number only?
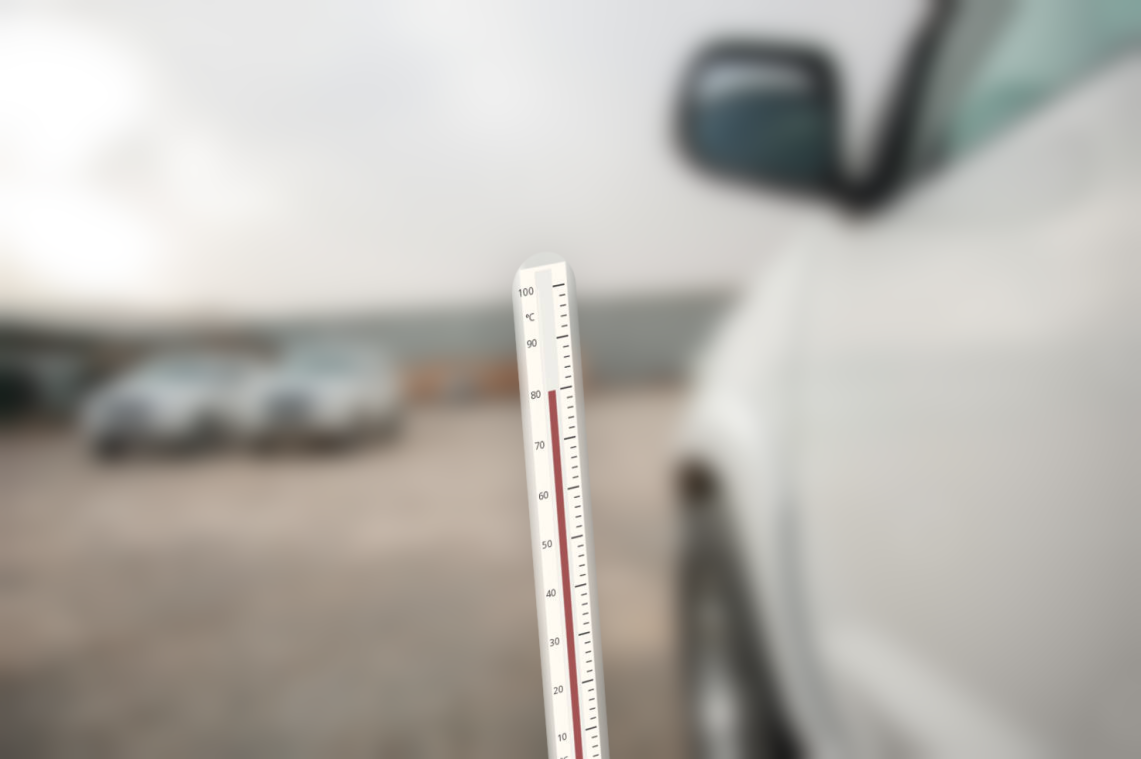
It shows 80
